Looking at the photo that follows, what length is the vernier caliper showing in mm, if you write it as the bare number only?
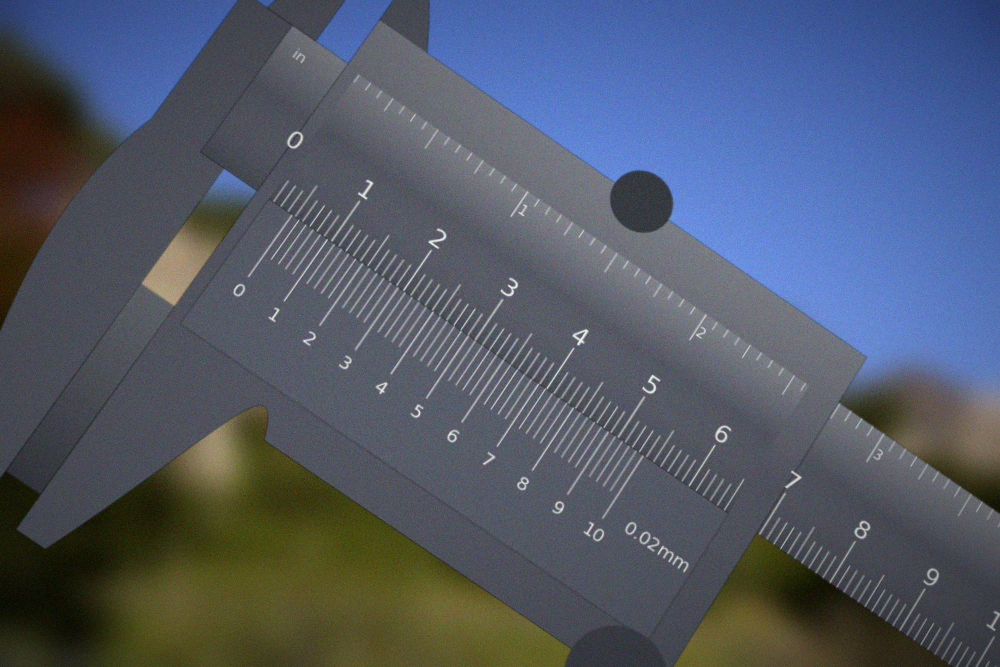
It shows 4.6
